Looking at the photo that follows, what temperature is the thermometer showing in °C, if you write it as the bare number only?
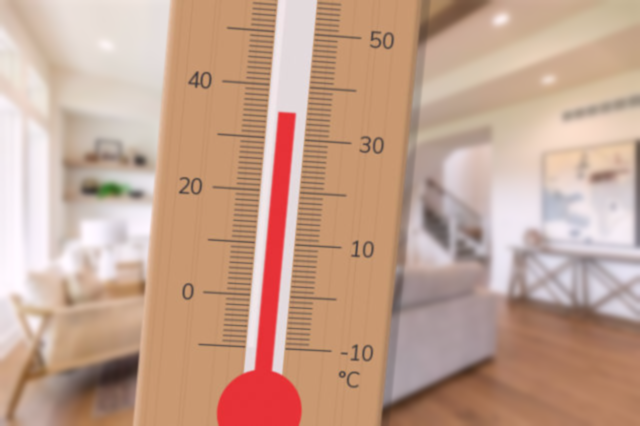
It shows 35
